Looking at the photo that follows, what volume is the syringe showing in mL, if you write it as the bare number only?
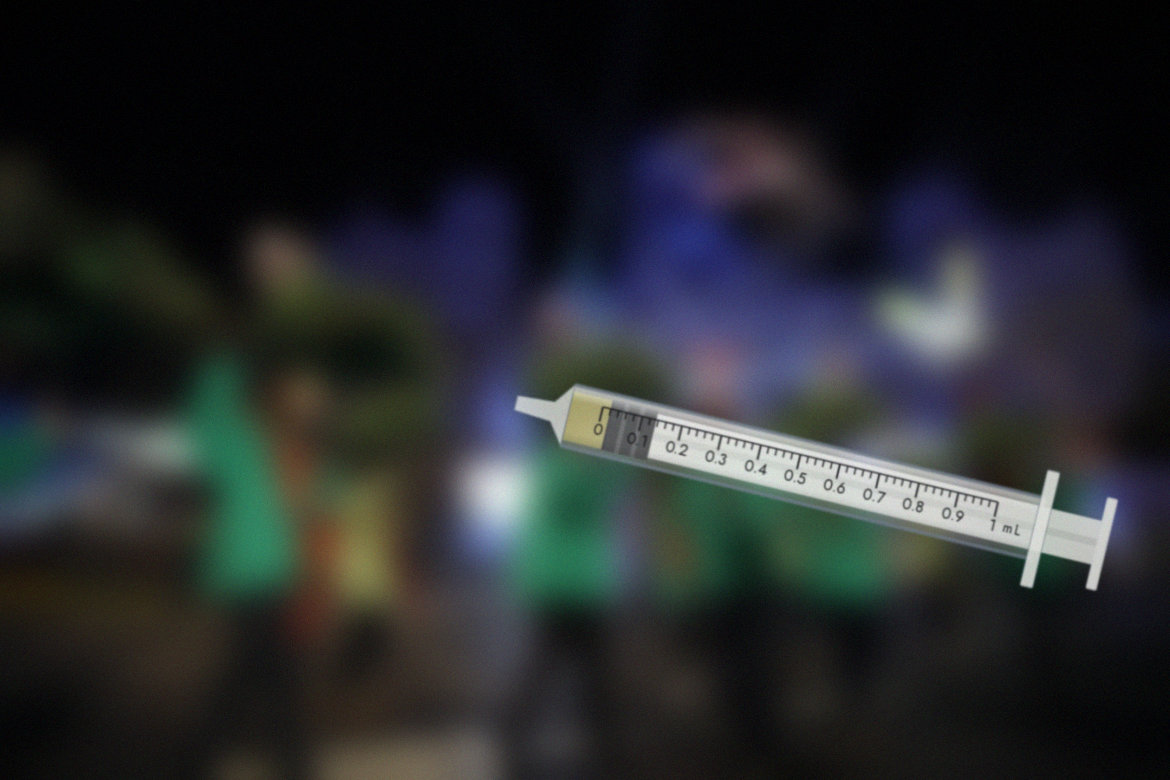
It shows 0.02
